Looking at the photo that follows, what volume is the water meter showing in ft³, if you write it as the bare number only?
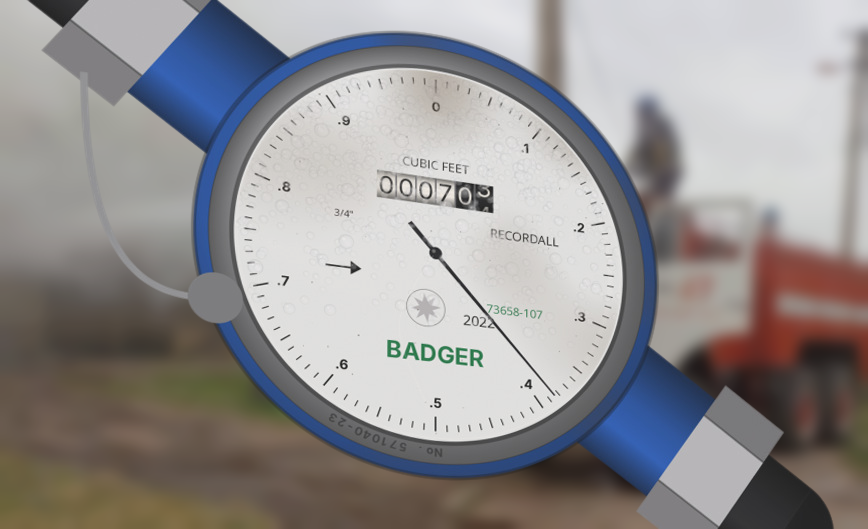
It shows 703.38
